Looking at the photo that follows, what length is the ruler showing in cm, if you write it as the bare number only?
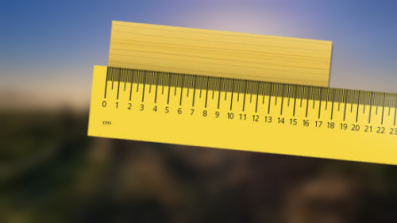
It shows 17.5
